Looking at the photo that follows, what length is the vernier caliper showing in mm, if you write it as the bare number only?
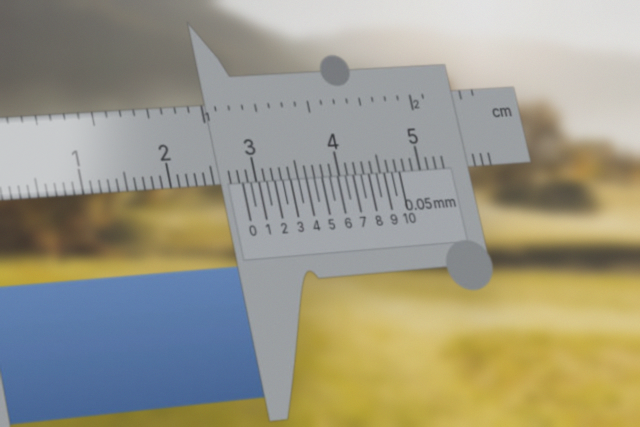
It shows 28.4
